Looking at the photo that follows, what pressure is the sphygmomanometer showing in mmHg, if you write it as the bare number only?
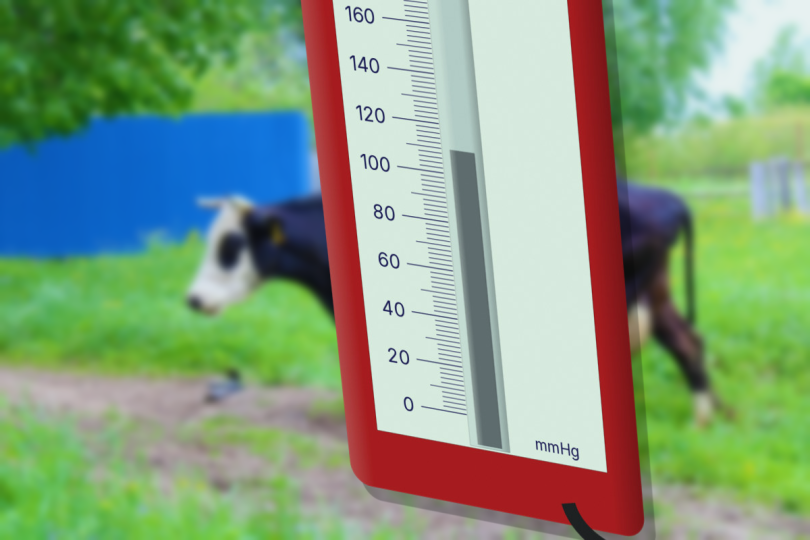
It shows 110
